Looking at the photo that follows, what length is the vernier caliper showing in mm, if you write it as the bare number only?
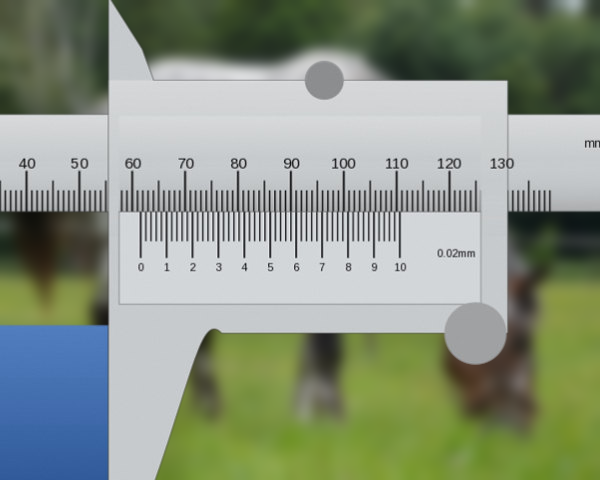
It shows 61.6
